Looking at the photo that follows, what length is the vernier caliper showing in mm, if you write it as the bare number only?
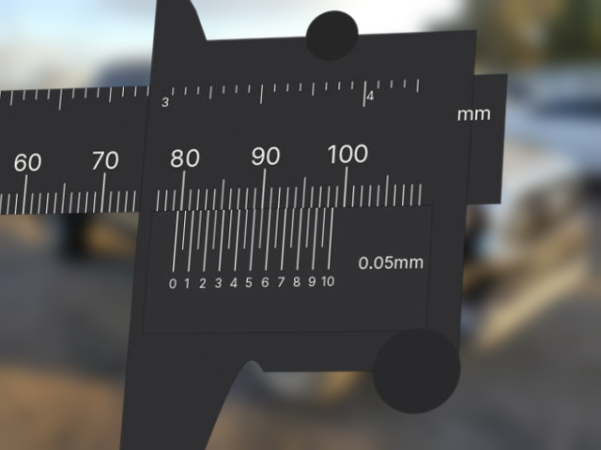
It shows 79.6
